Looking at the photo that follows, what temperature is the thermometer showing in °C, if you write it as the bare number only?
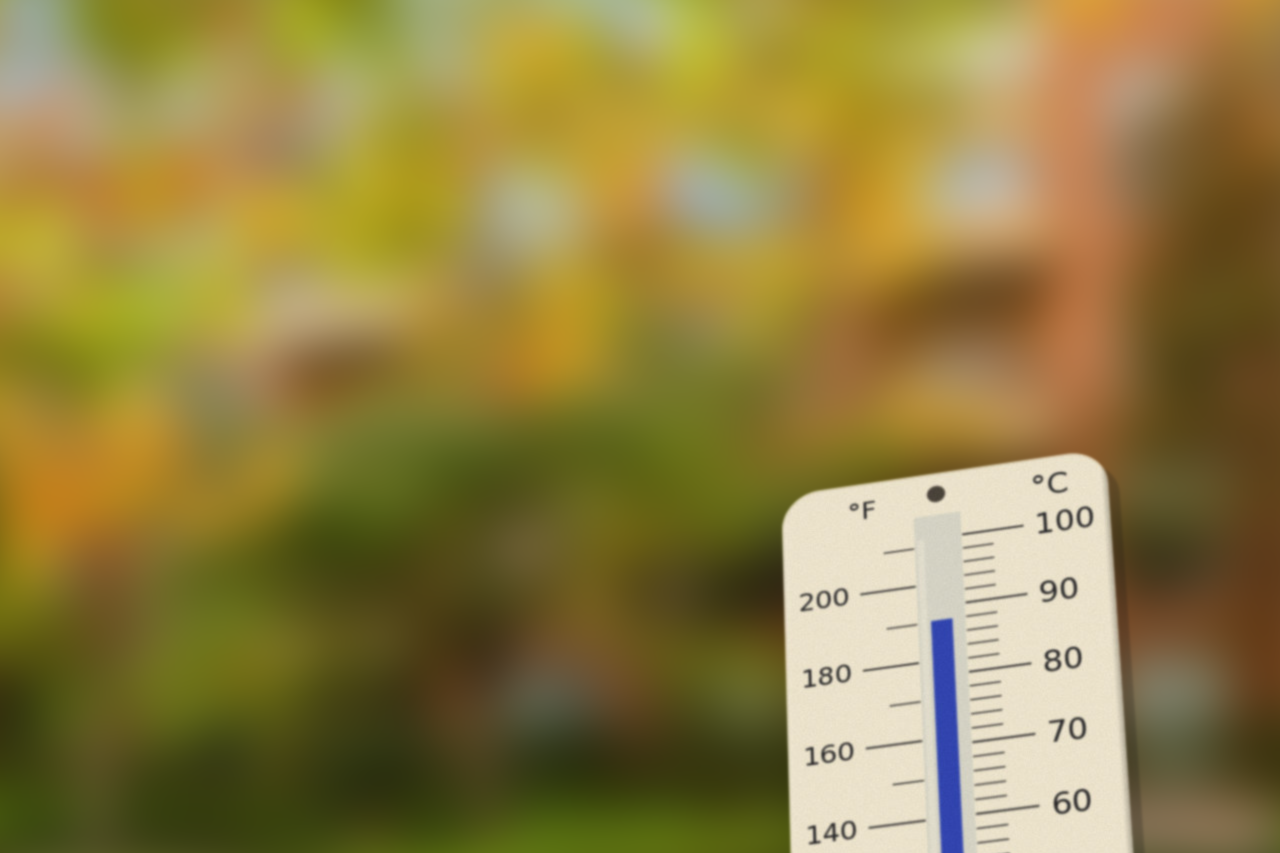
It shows 88
